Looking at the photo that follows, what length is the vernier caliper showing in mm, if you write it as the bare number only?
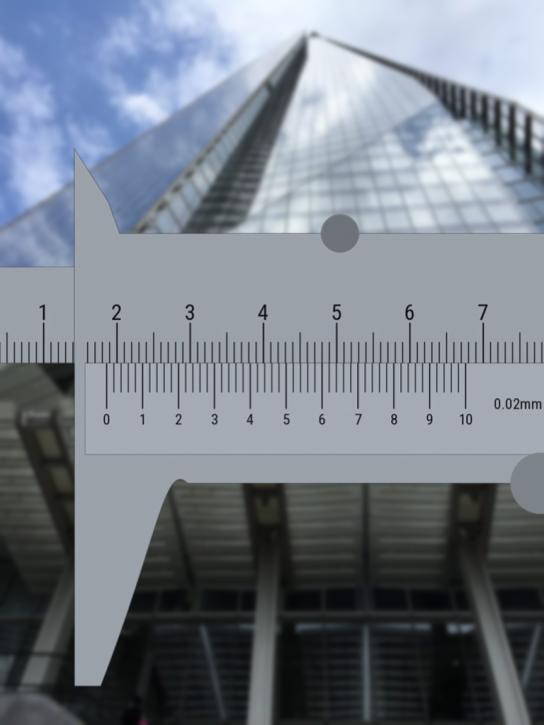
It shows 18.6
